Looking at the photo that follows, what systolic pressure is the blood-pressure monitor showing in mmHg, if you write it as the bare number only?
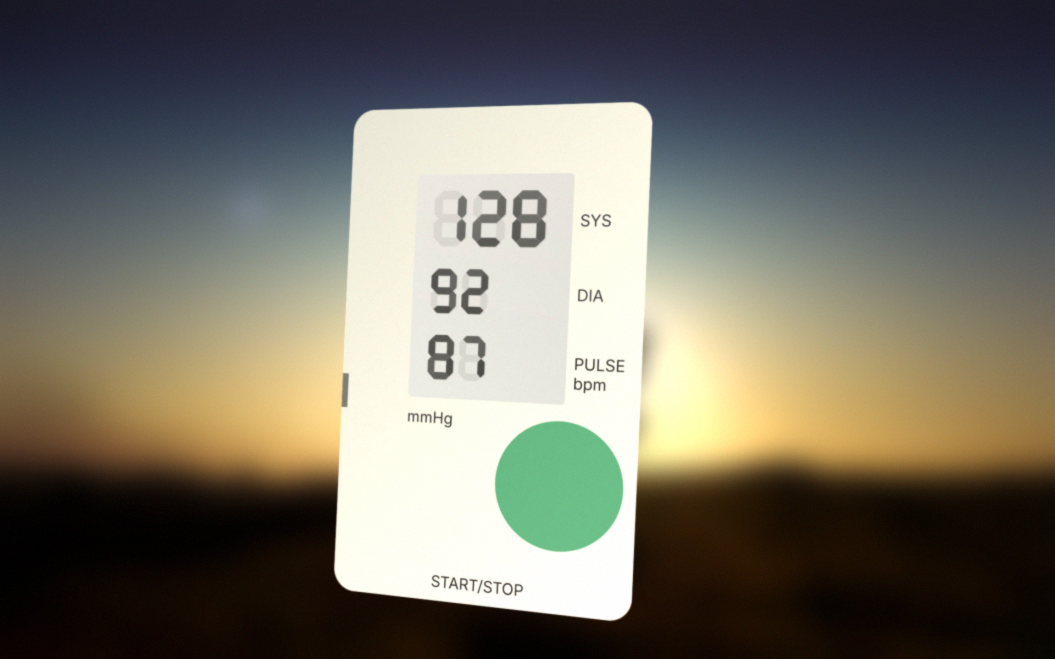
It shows 128
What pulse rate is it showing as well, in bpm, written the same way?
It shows 87
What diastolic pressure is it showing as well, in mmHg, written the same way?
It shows 92
